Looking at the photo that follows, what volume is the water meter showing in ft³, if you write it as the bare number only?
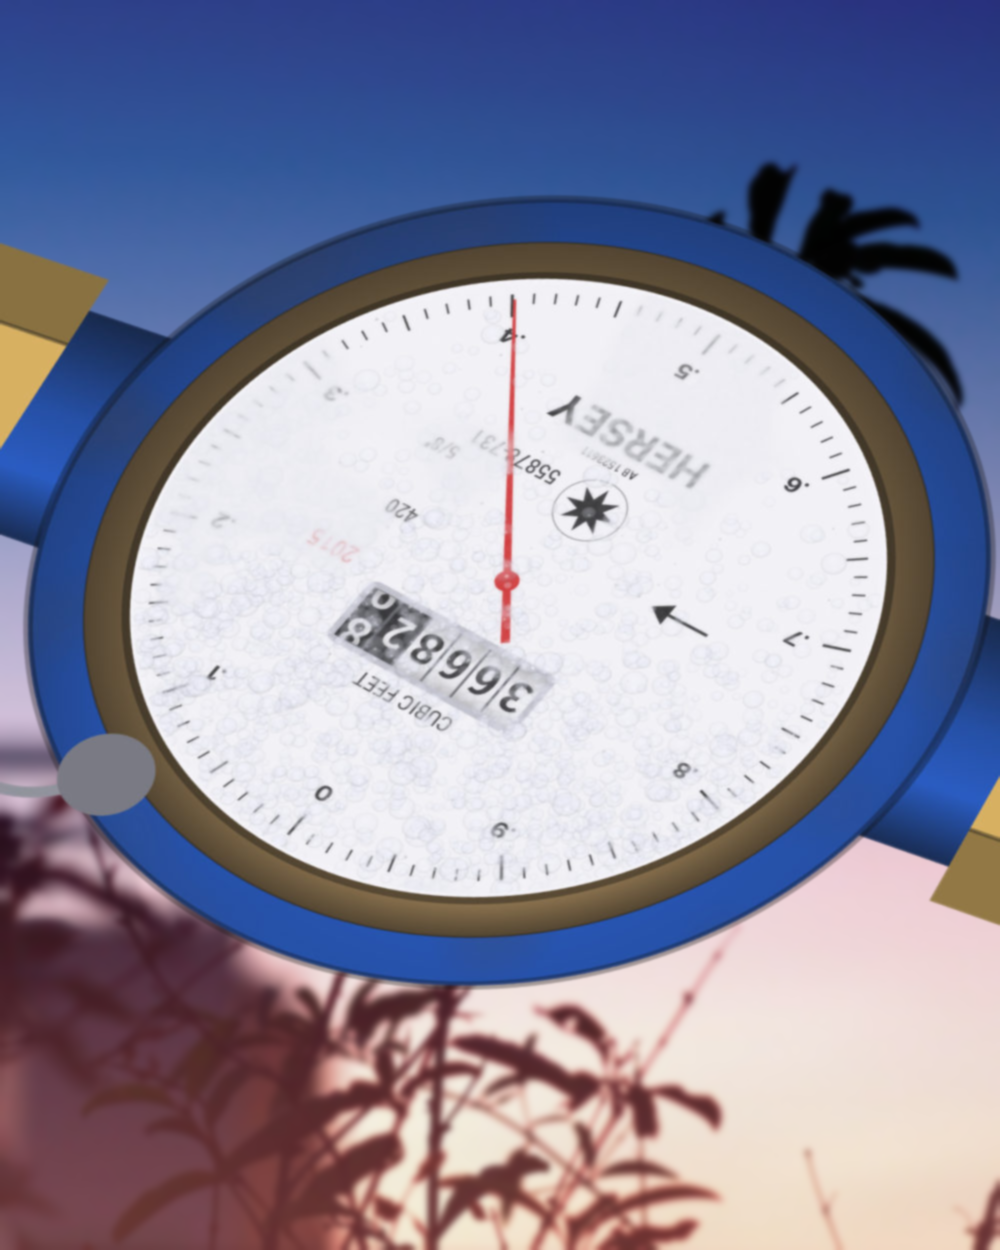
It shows 366828.40
